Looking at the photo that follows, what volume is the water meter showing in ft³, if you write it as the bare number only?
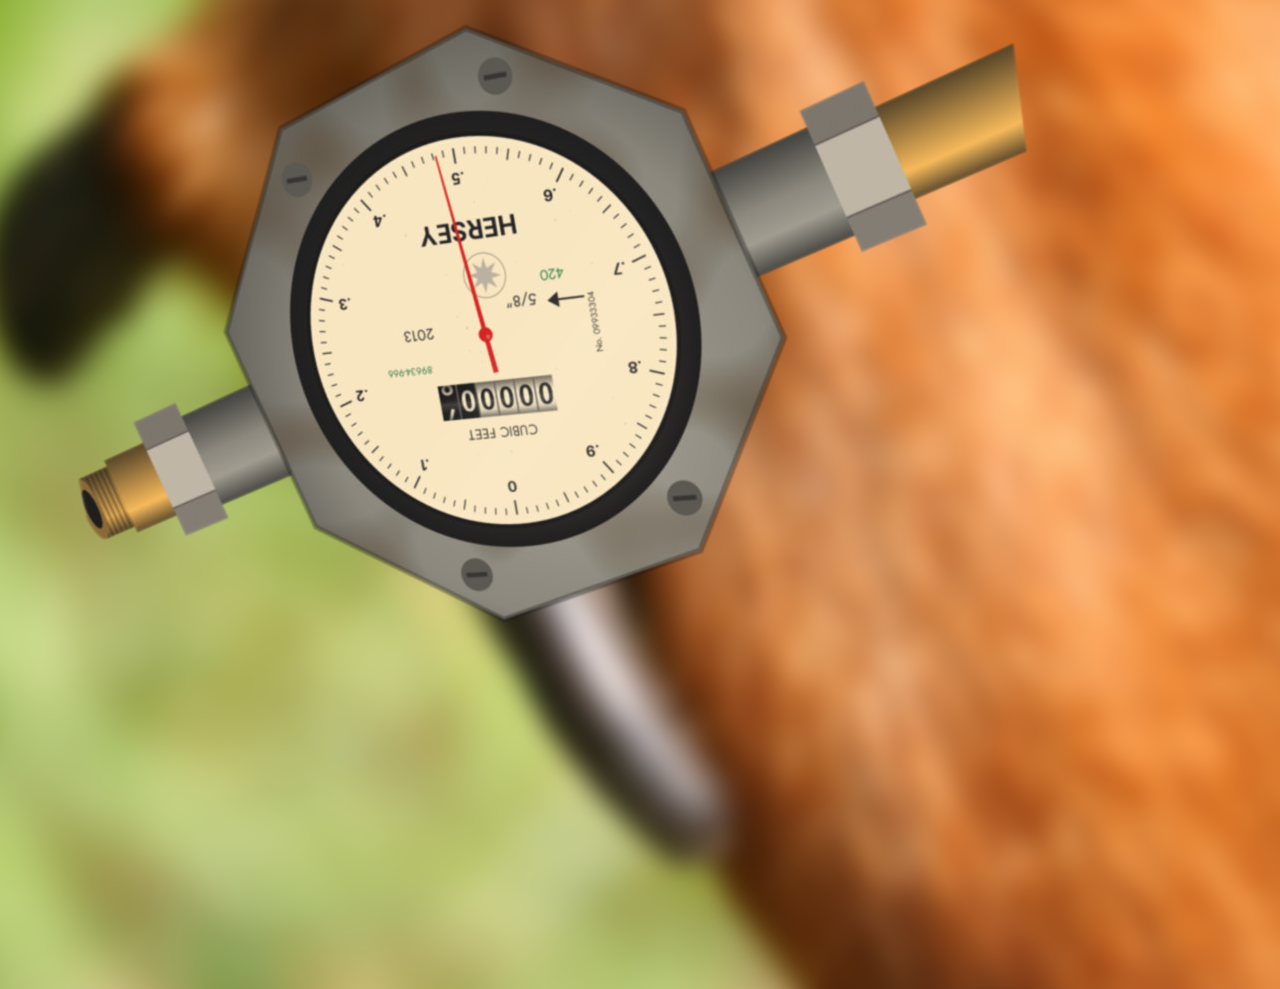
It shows 7.48
